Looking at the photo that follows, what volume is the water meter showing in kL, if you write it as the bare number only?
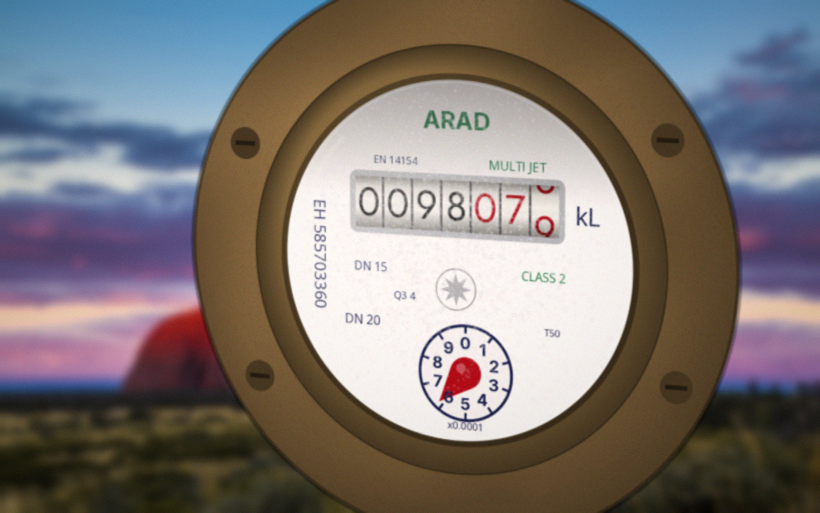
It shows 98.0786
